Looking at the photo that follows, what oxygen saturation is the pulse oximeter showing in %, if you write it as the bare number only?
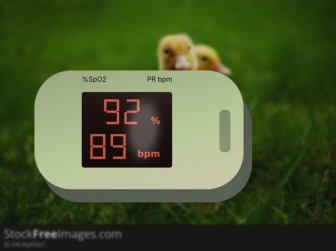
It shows 92
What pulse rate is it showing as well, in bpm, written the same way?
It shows 89
